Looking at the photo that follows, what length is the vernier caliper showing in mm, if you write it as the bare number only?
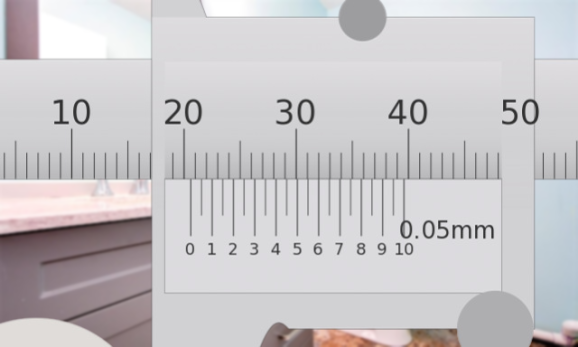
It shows 20.6
